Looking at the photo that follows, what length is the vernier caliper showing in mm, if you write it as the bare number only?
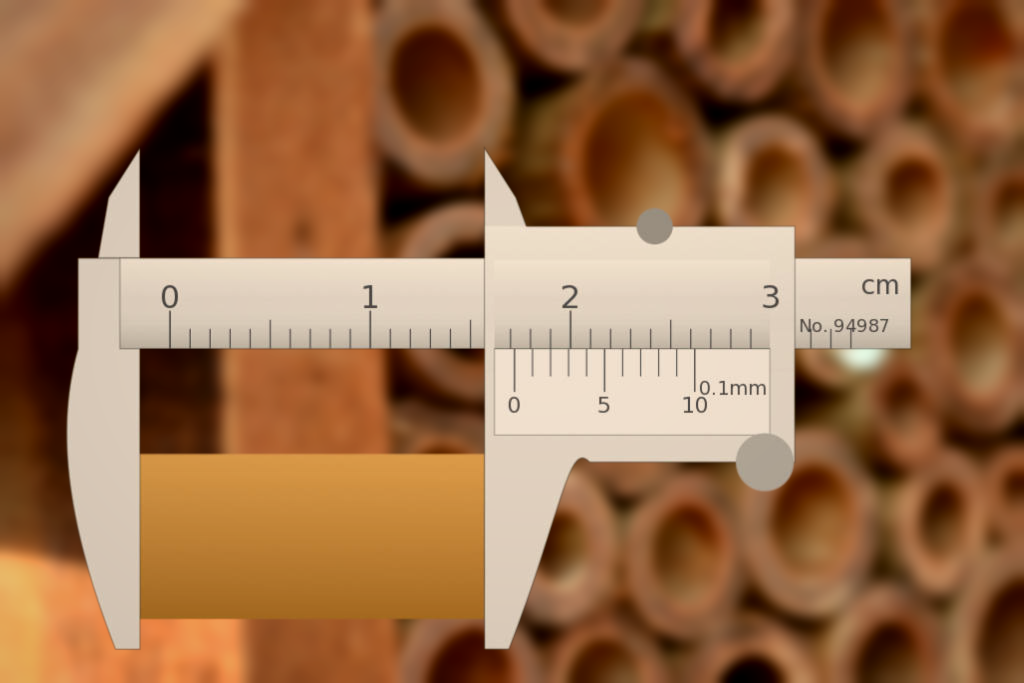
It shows 17.2
